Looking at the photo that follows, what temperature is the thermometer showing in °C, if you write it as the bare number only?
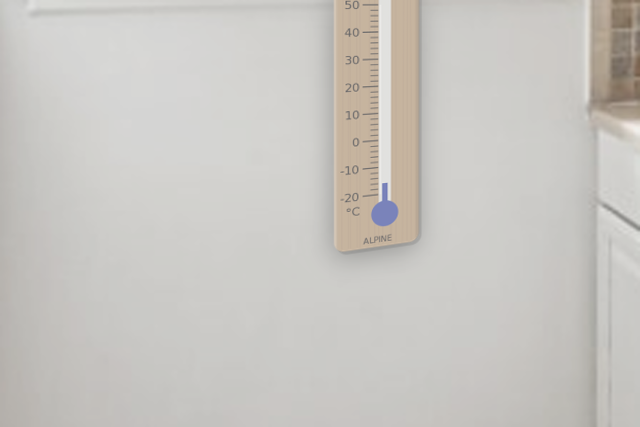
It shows -16
